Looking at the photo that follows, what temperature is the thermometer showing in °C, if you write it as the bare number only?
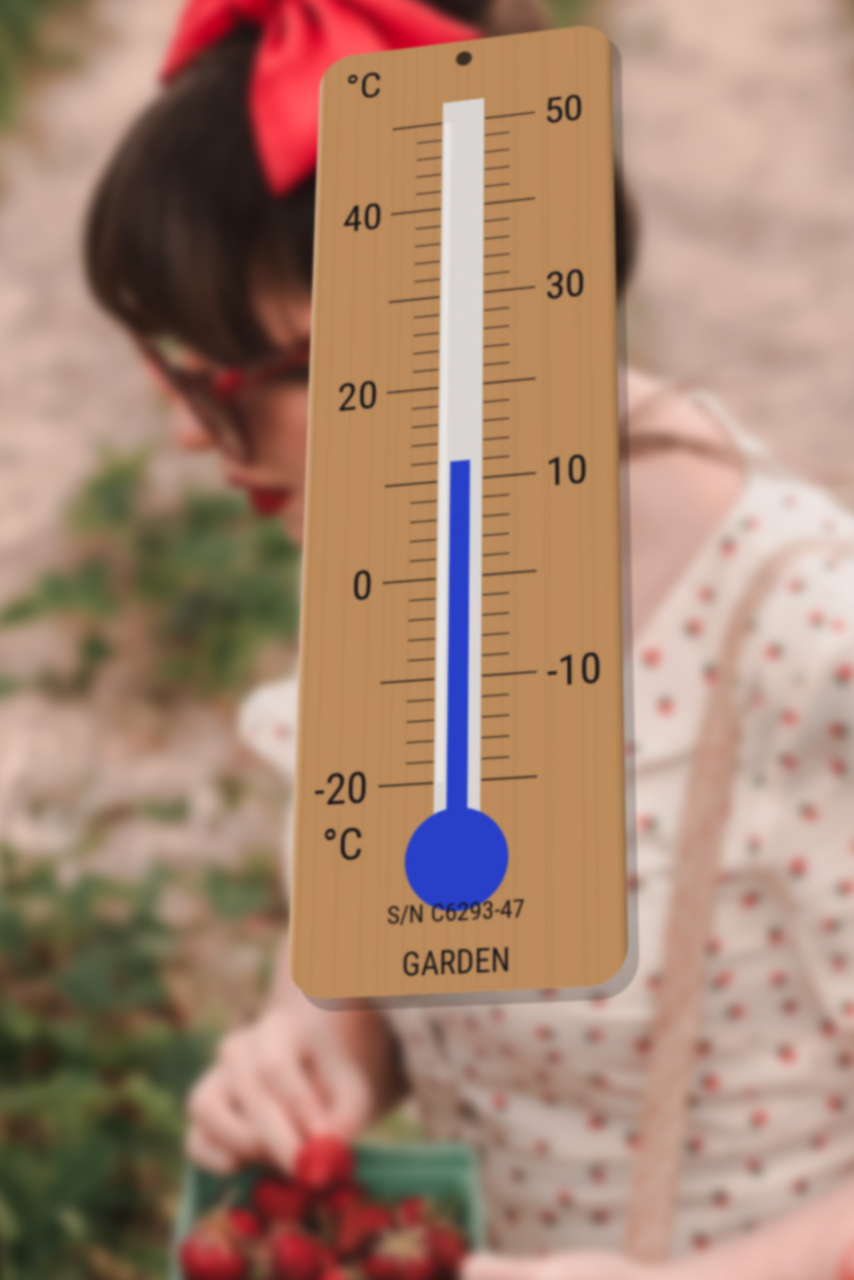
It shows 12
